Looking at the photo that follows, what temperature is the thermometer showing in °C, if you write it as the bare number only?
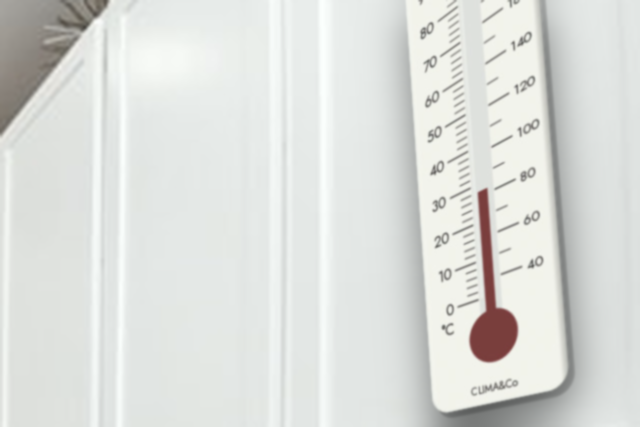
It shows 28
